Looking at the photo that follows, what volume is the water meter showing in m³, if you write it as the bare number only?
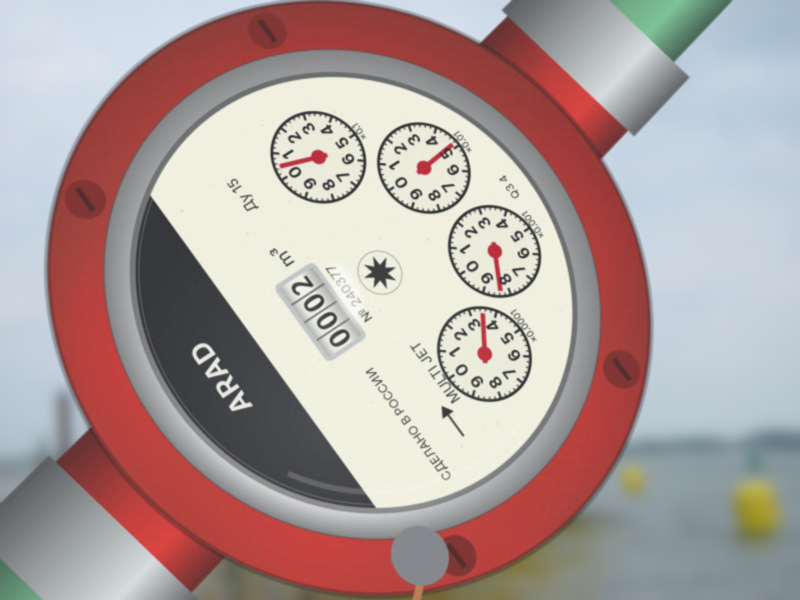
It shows 2.0483
